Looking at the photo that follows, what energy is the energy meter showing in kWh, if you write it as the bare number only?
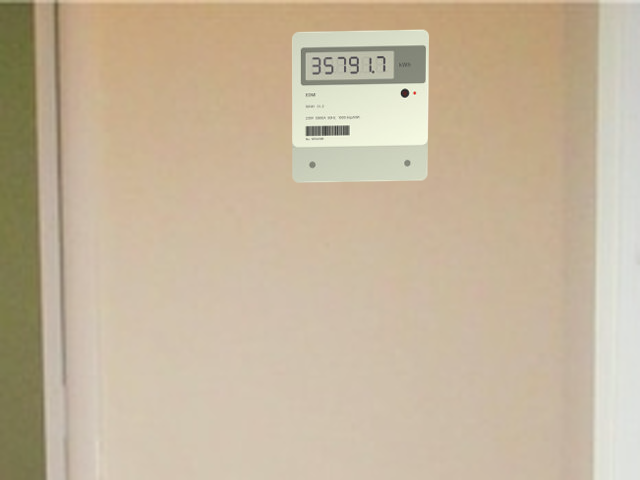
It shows 35791.7
